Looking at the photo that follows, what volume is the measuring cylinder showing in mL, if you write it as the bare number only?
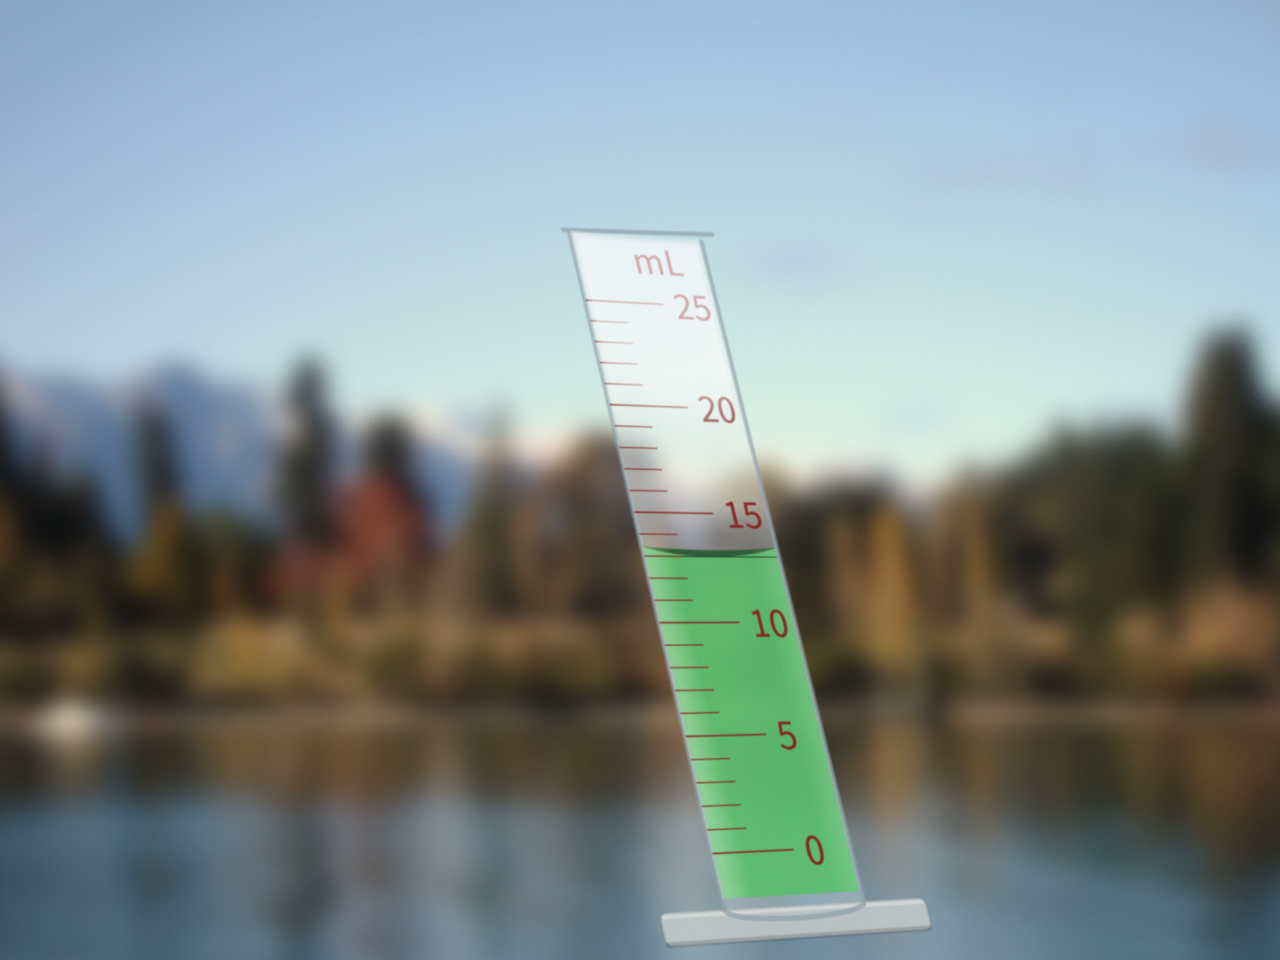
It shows 13
